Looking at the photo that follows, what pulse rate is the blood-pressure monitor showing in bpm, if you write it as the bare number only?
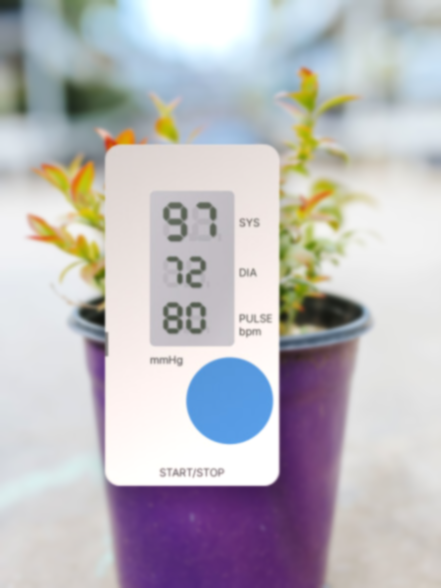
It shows 80
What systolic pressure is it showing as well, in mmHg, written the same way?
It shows 97
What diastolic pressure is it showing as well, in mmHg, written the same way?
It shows 72
